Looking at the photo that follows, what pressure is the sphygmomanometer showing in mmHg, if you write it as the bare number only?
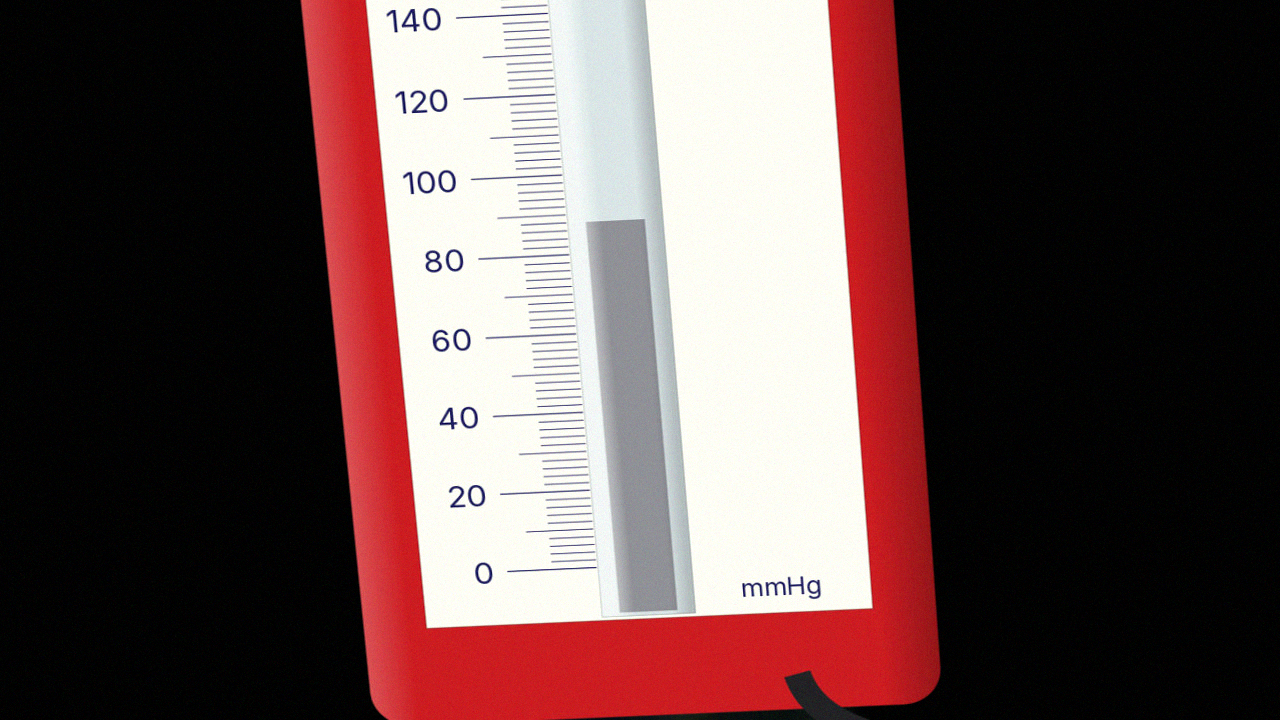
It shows 88
